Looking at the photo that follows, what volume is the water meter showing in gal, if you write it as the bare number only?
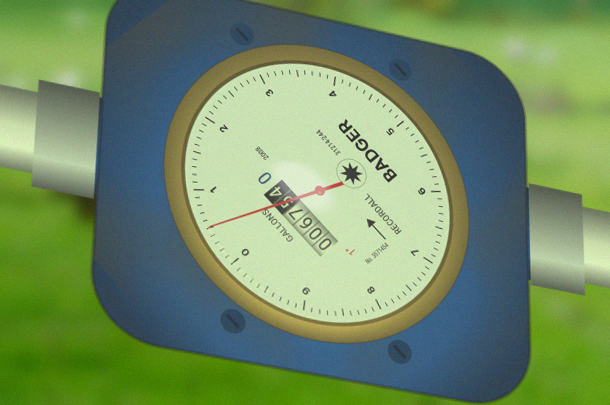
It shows 67540.5
